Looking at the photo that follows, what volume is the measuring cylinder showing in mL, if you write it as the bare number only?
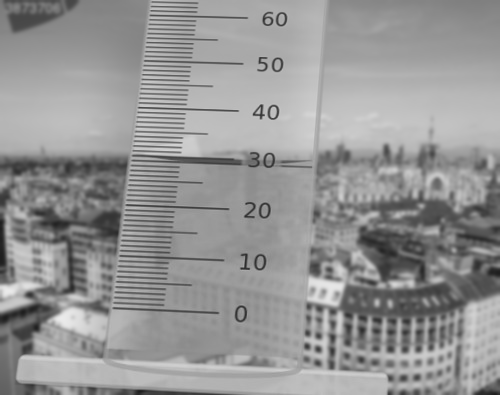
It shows 29
